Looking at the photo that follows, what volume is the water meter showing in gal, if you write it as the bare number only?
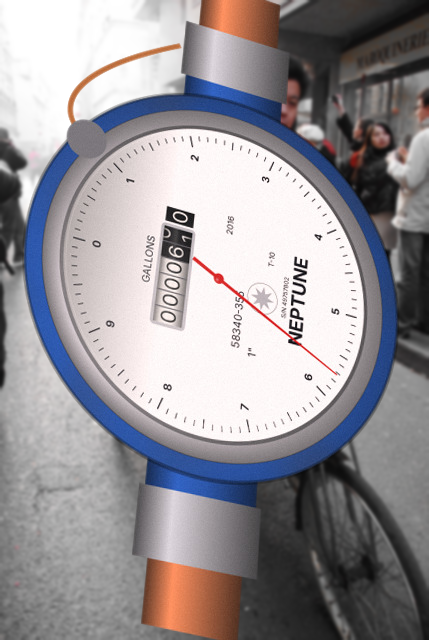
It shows 605.7
